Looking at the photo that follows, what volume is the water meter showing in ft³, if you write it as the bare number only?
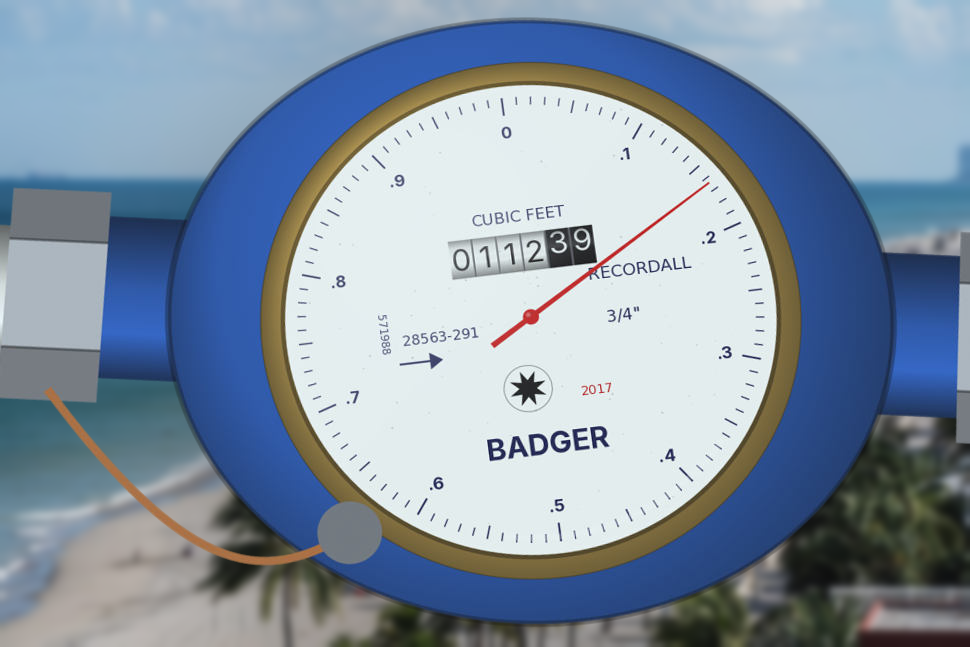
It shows 11239.16
